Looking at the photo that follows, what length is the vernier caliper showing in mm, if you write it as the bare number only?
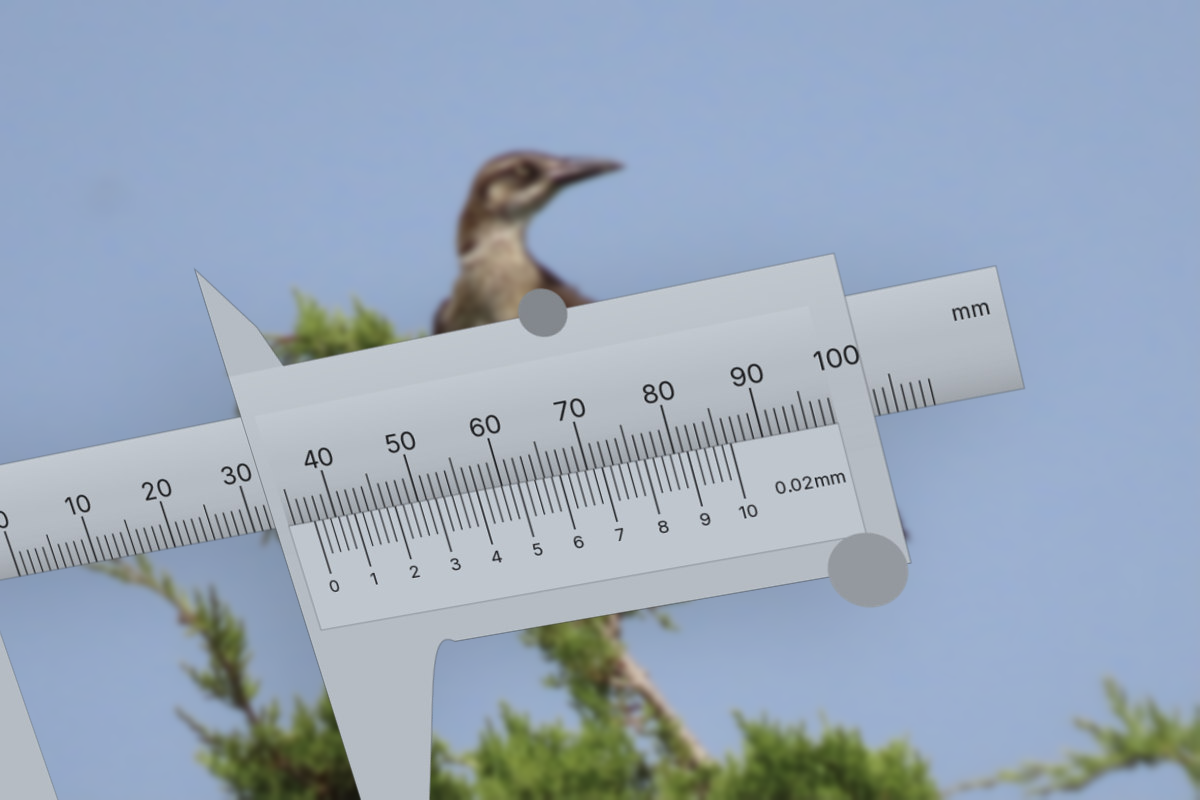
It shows 37.4
